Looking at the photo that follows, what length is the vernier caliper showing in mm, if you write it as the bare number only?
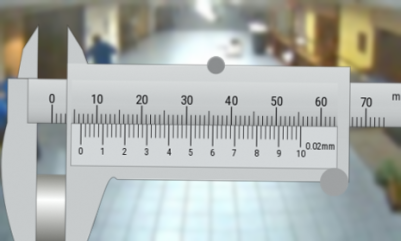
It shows 6.5
